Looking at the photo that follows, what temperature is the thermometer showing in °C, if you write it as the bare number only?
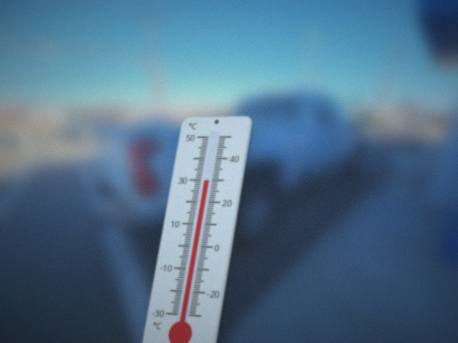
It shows 30
